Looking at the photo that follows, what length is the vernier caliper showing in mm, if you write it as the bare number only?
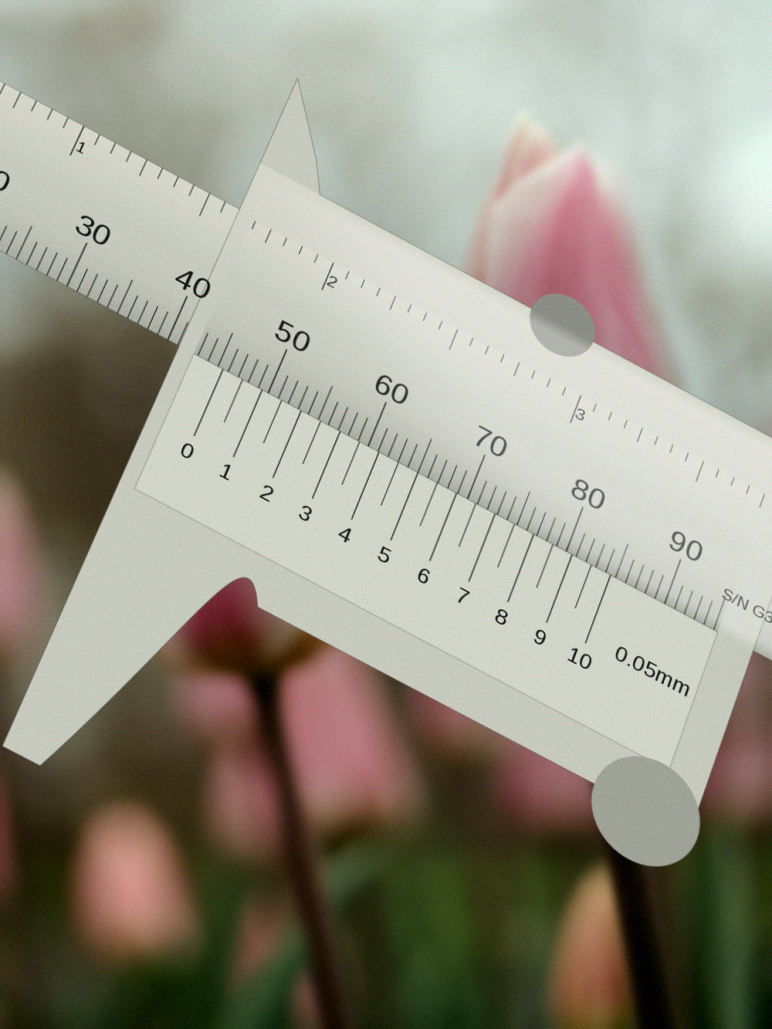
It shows 45.5
